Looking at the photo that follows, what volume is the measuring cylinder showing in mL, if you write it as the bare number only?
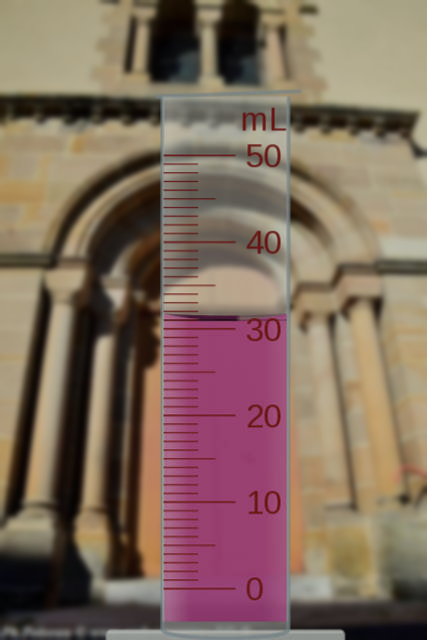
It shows 31
